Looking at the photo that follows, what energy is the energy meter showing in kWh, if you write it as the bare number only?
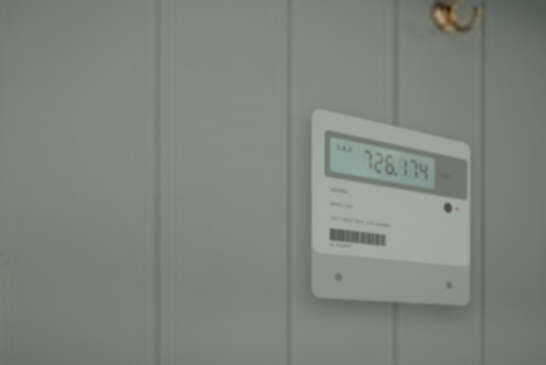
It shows 726.174
